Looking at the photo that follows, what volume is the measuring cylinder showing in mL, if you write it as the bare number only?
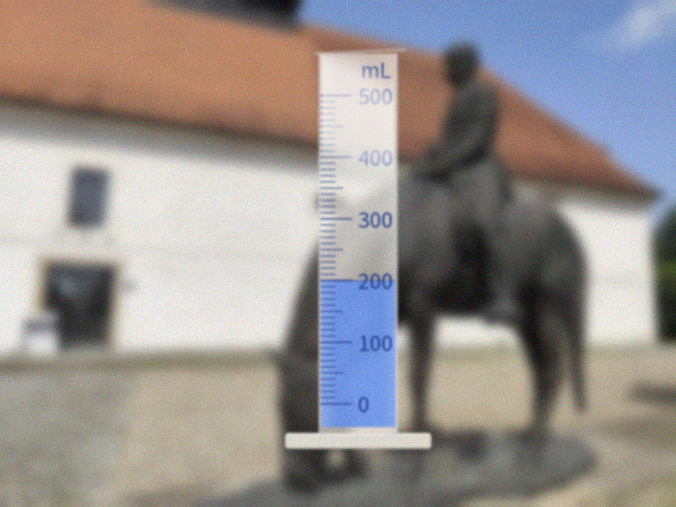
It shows 200
